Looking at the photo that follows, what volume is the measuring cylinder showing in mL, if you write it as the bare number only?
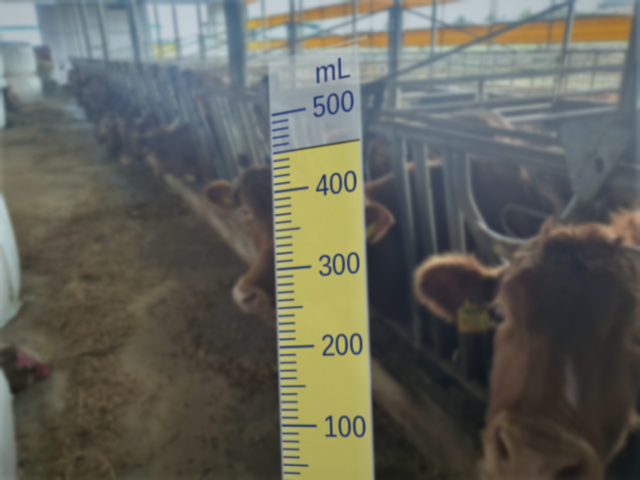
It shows 450
